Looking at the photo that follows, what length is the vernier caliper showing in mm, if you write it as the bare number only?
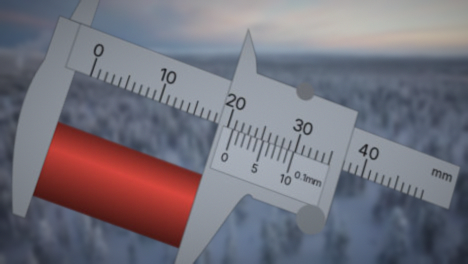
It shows 20.8
